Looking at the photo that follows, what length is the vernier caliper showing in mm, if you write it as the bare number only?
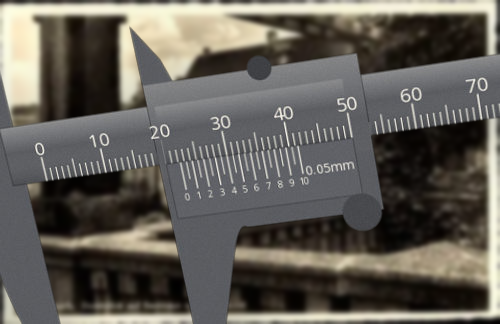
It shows 22.4
